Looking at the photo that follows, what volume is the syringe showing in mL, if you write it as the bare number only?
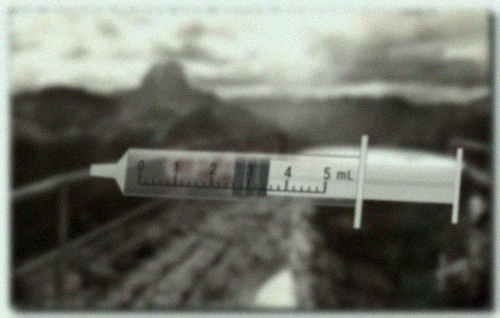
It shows 2.6
